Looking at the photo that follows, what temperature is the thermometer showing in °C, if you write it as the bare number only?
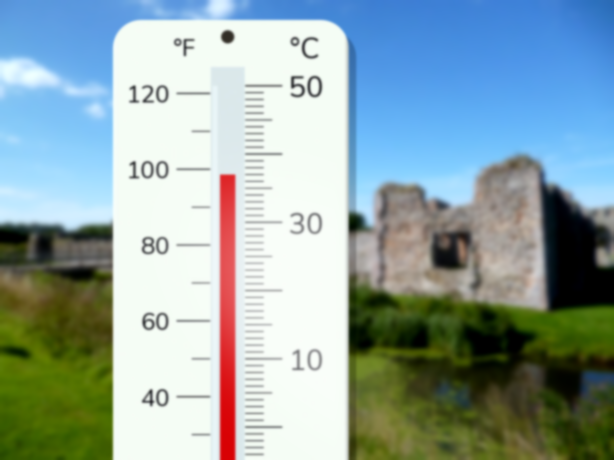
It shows 37
